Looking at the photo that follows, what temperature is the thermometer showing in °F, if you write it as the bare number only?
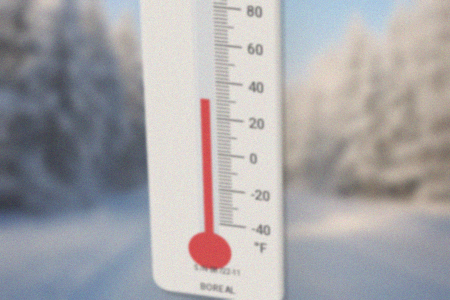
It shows 30
